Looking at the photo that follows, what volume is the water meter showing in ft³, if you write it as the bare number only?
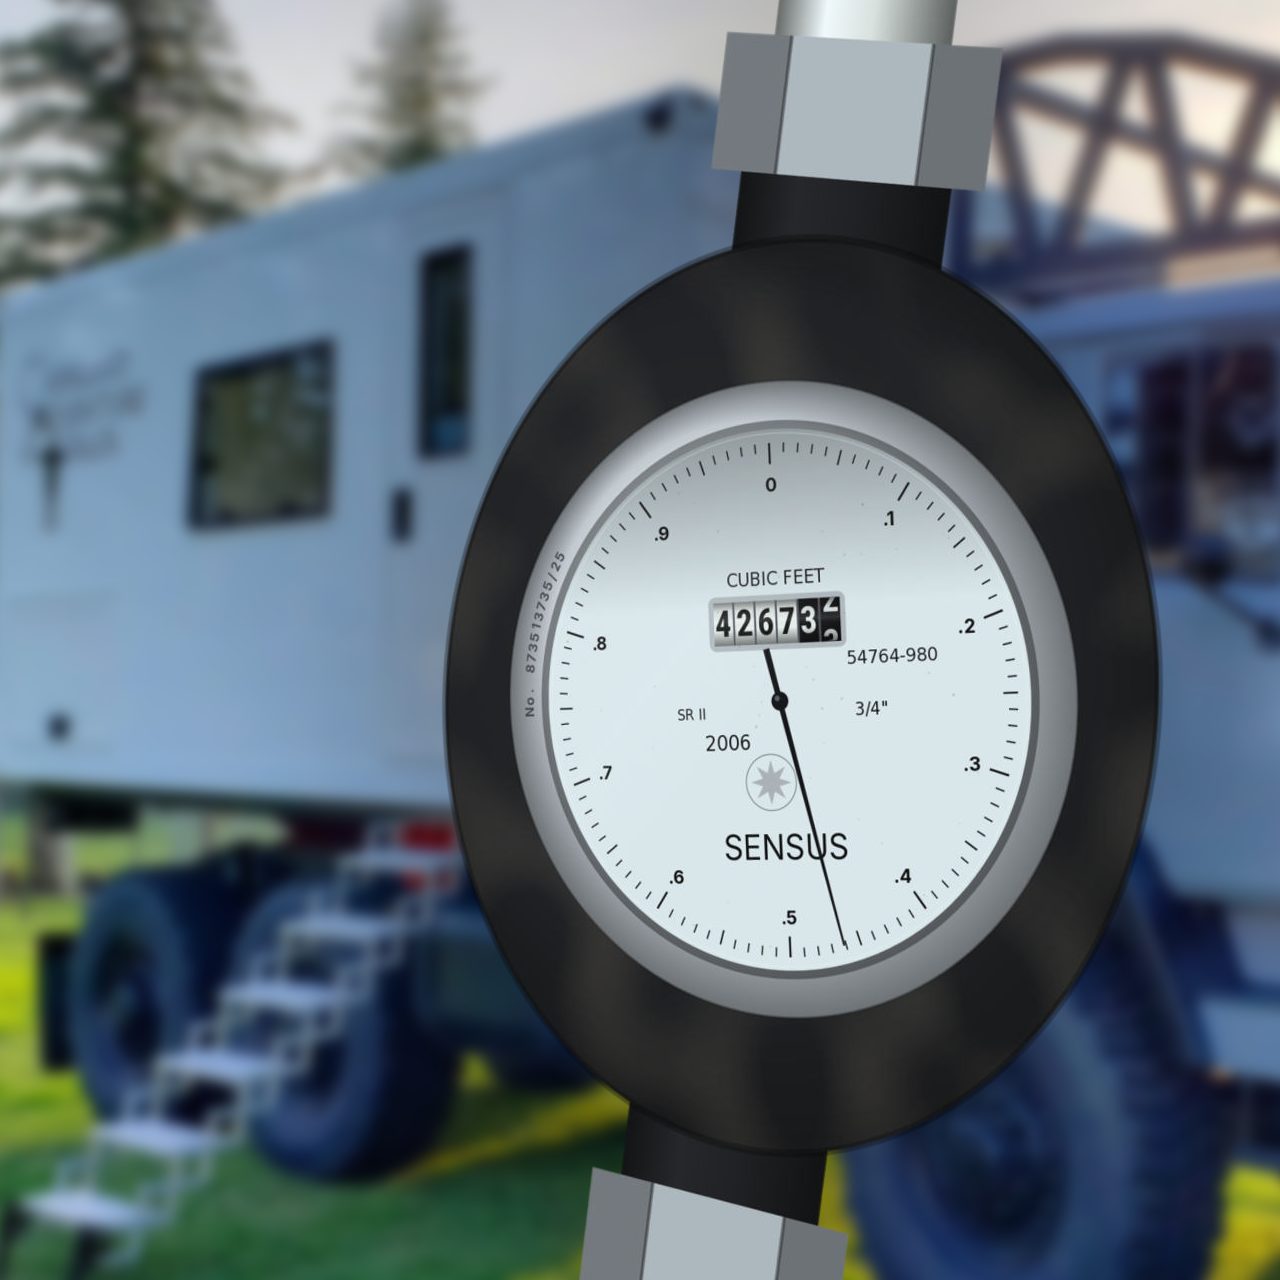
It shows 426732.46
